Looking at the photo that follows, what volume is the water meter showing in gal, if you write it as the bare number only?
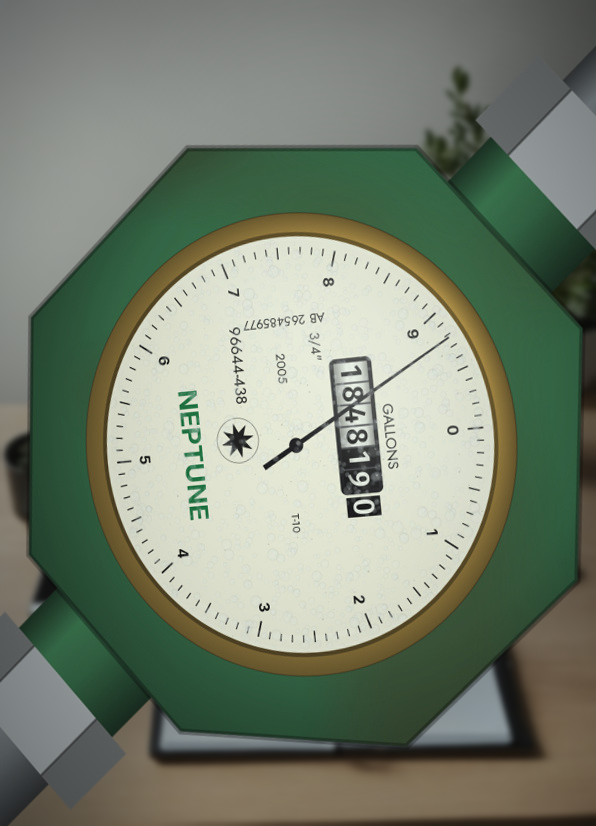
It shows 1848189.2
